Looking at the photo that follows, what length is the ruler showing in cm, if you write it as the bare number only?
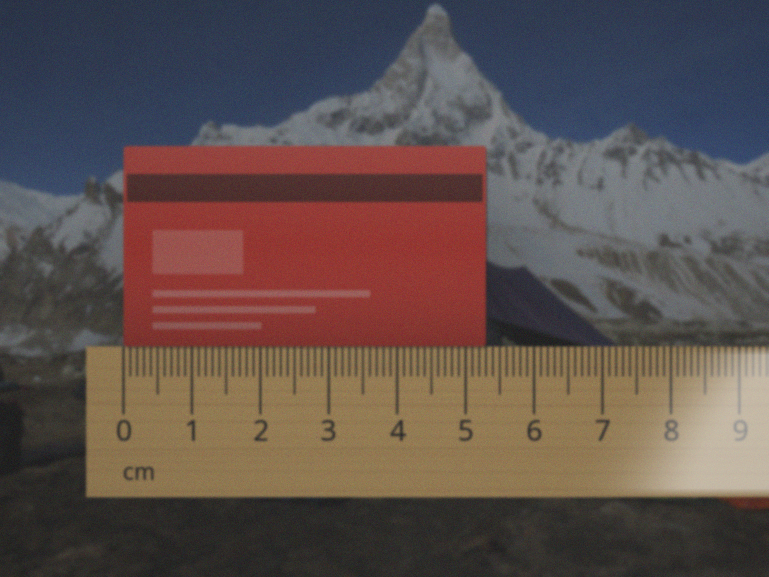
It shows 5.3
